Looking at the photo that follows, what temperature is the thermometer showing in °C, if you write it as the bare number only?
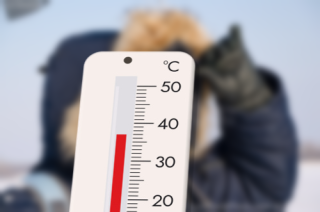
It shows 37
